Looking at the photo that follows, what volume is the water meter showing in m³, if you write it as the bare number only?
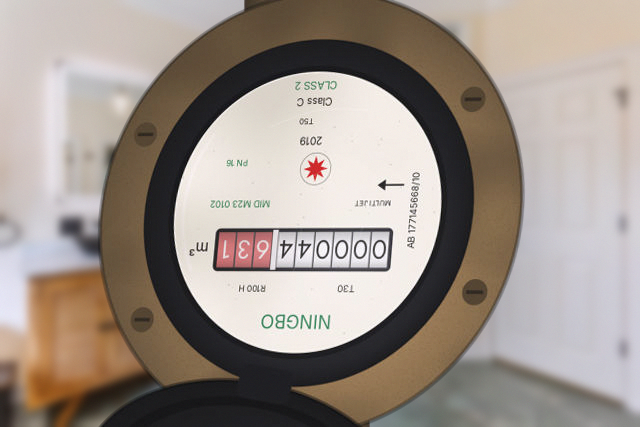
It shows 44.631
